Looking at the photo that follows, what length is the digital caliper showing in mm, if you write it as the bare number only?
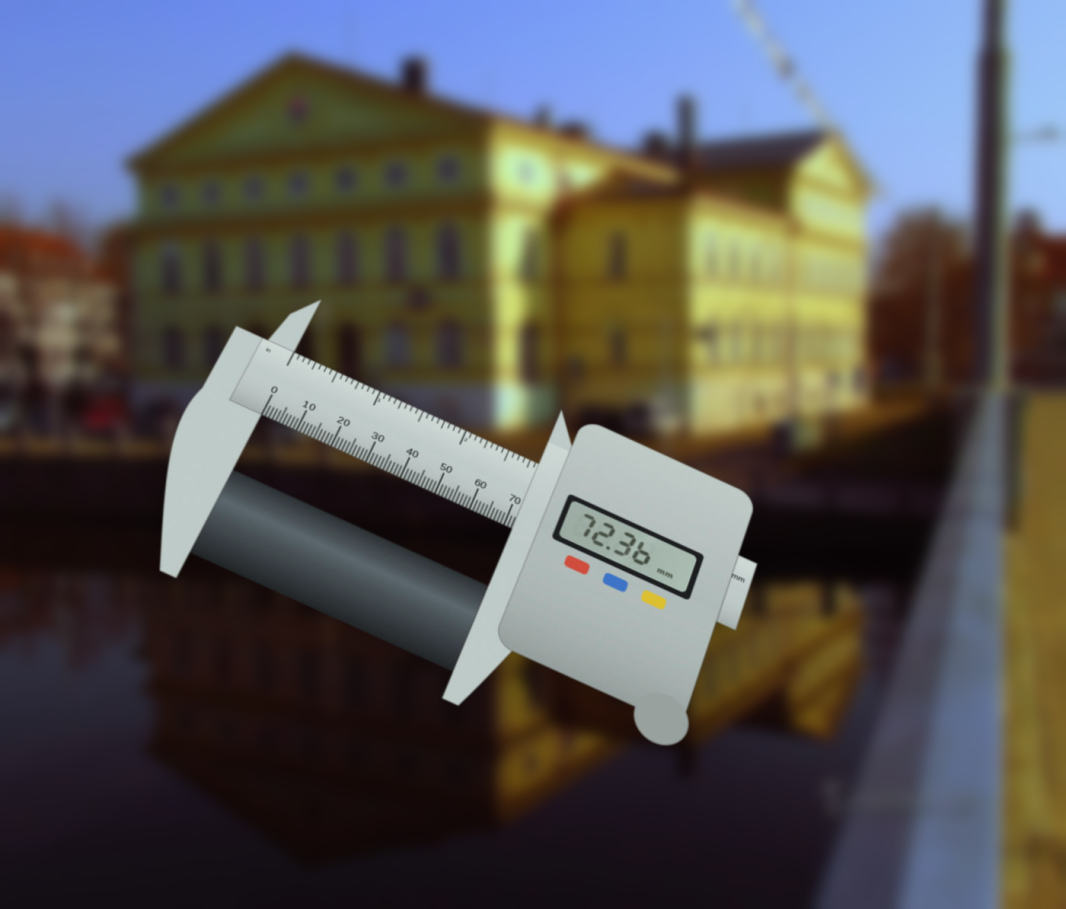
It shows 72.36
